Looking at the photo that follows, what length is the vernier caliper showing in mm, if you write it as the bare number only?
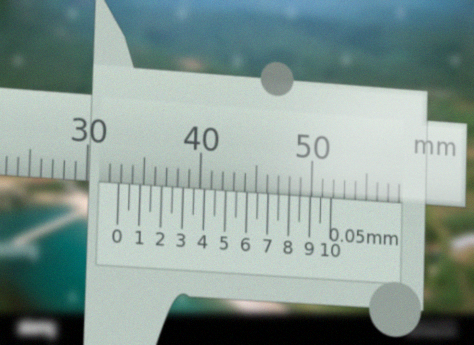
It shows 32.8
